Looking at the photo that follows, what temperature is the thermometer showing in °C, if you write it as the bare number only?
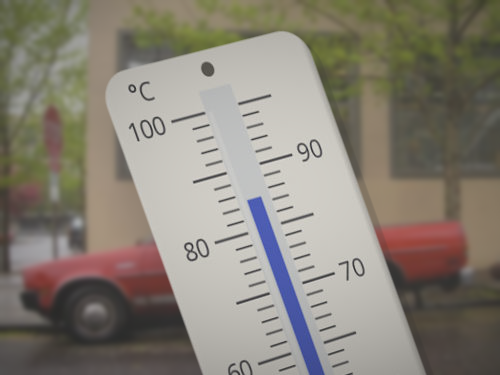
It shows 85
